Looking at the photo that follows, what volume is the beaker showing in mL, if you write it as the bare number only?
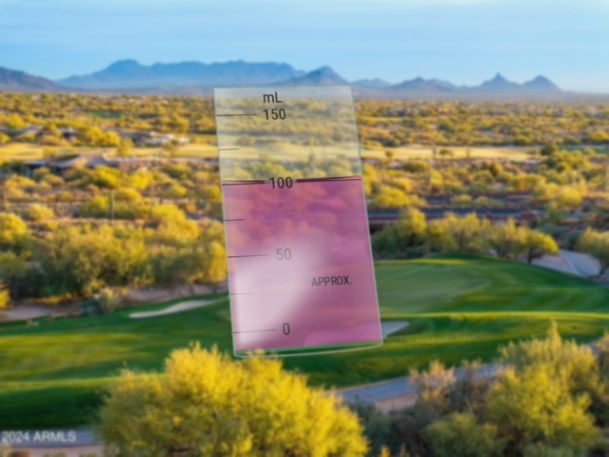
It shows 100
